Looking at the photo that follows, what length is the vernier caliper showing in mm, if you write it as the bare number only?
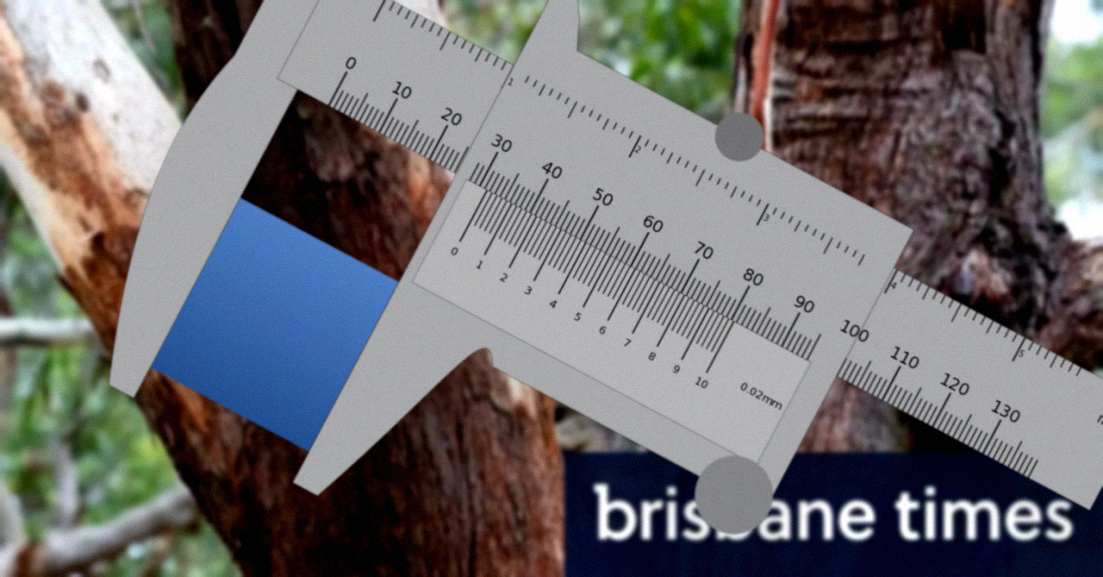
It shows 31.5
